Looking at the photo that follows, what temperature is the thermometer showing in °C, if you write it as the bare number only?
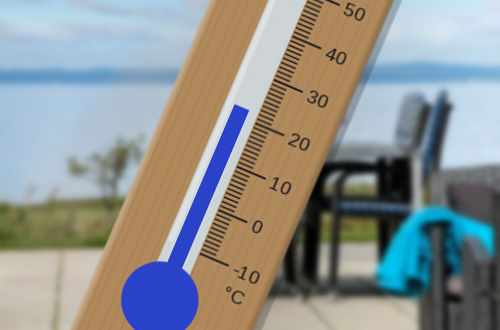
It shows 22
